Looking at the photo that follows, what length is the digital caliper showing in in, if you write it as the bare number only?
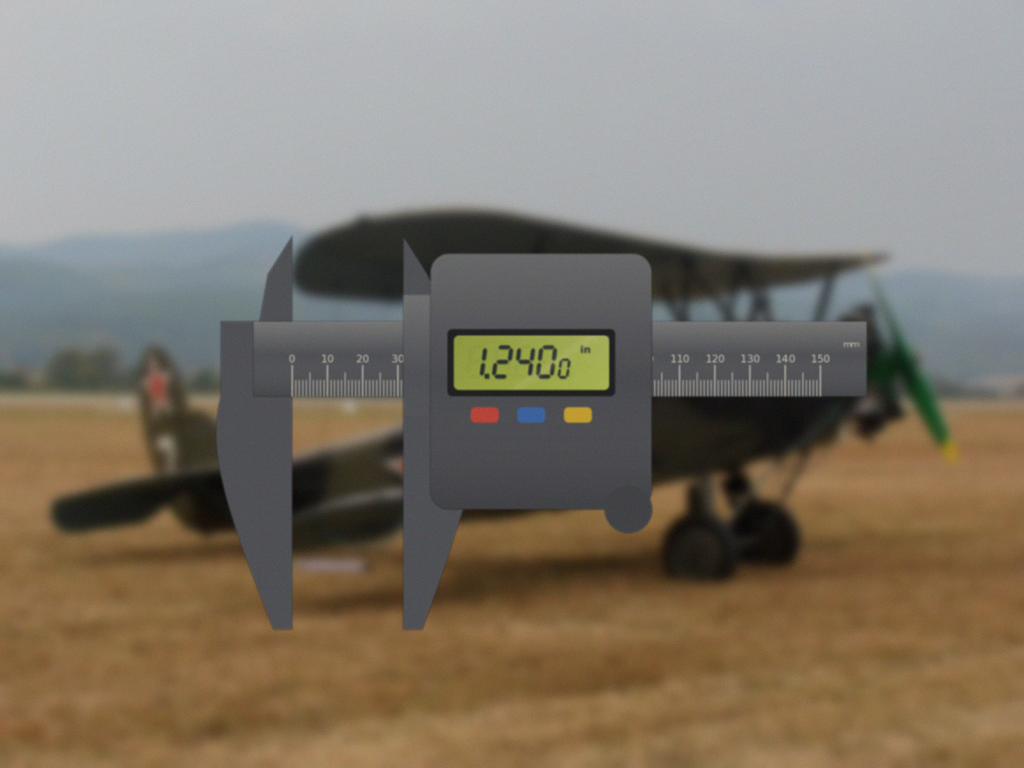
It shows 1.2400
